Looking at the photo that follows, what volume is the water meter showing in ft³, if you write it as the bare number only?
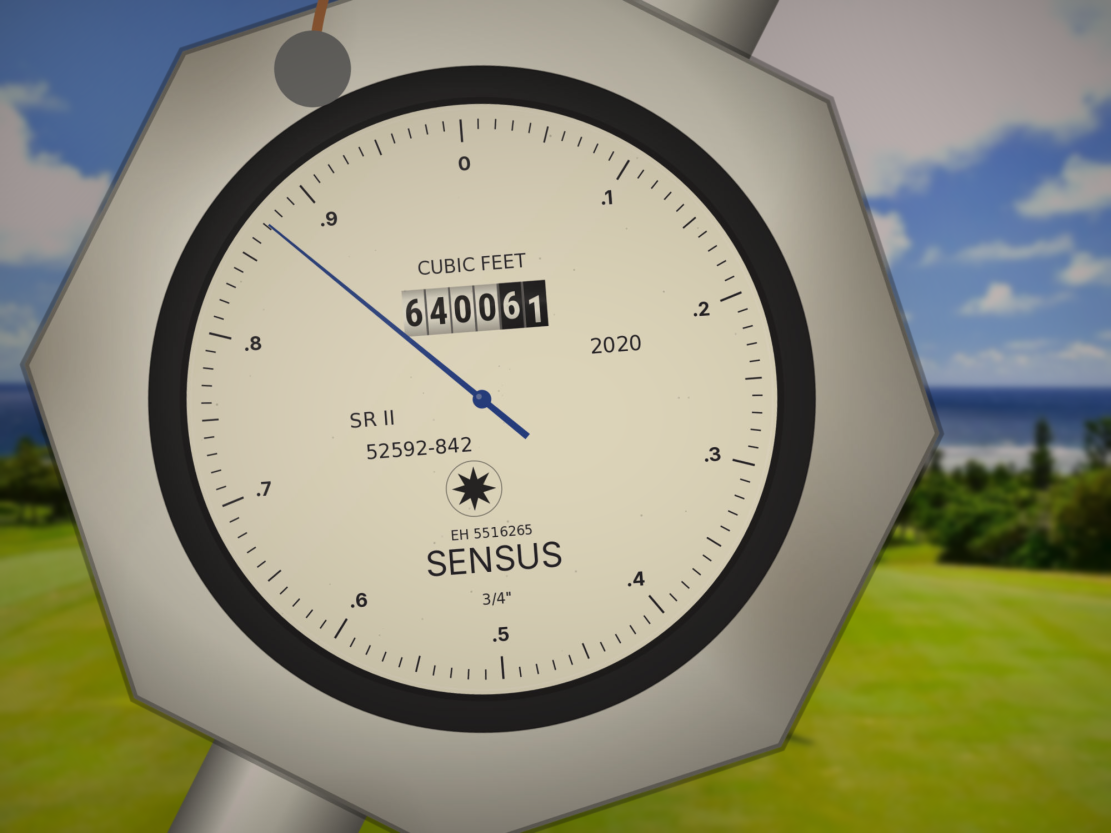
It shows 640060.87
